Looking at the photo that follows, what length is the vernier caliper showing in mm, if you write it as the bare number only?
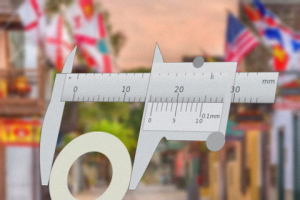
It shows 15.6
